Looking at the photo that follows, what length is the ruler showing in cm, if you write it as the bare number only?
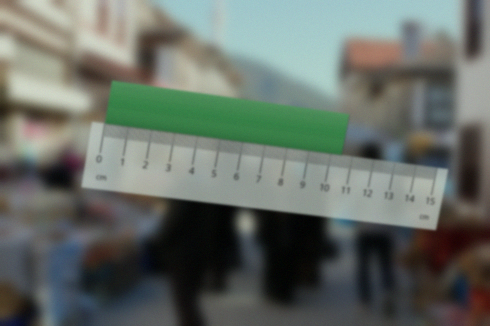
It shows 10.5
